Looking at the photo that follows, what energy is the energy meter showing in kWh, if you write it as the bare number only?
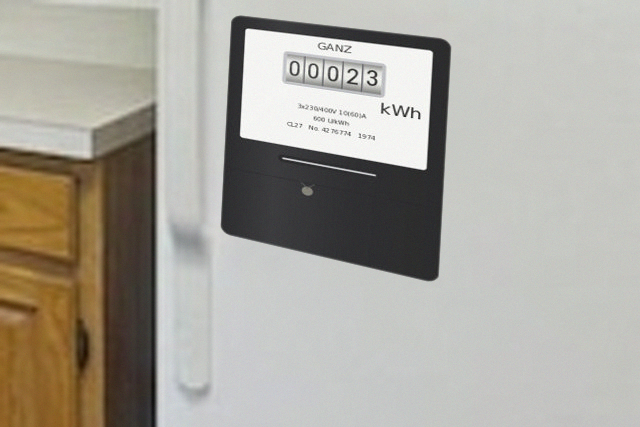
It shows 23
